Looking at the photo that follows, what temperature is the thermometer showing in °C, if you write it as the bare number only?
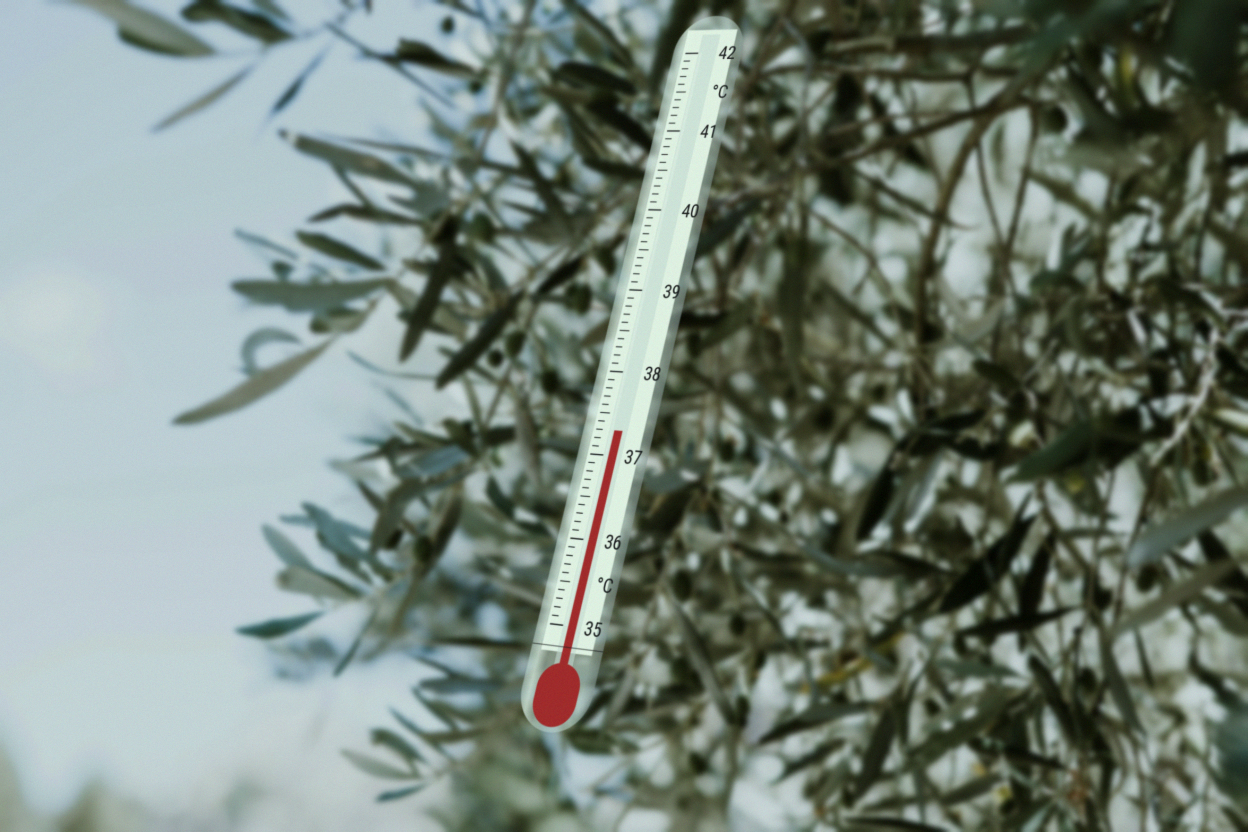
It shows 37.3
